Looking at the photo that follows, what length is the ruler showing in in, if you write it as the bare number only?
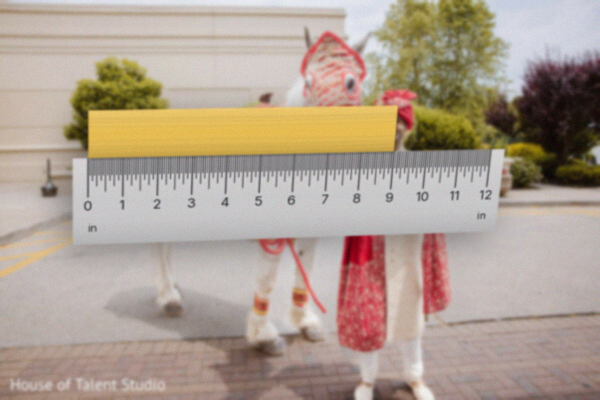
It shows 9
